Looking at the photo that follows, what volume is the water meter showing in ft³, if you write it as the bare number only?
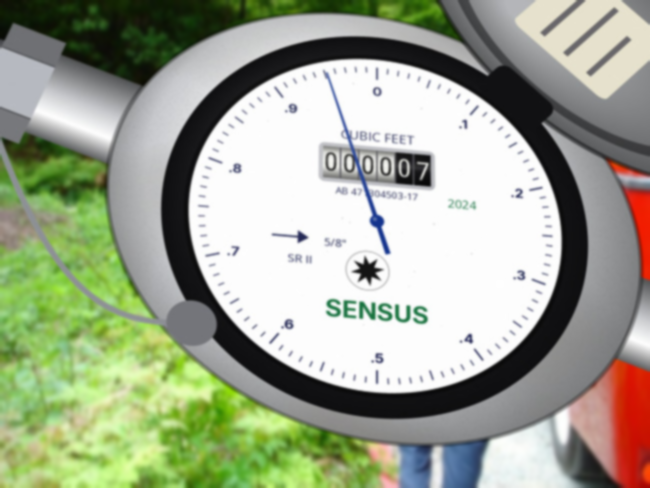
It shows 6.95
